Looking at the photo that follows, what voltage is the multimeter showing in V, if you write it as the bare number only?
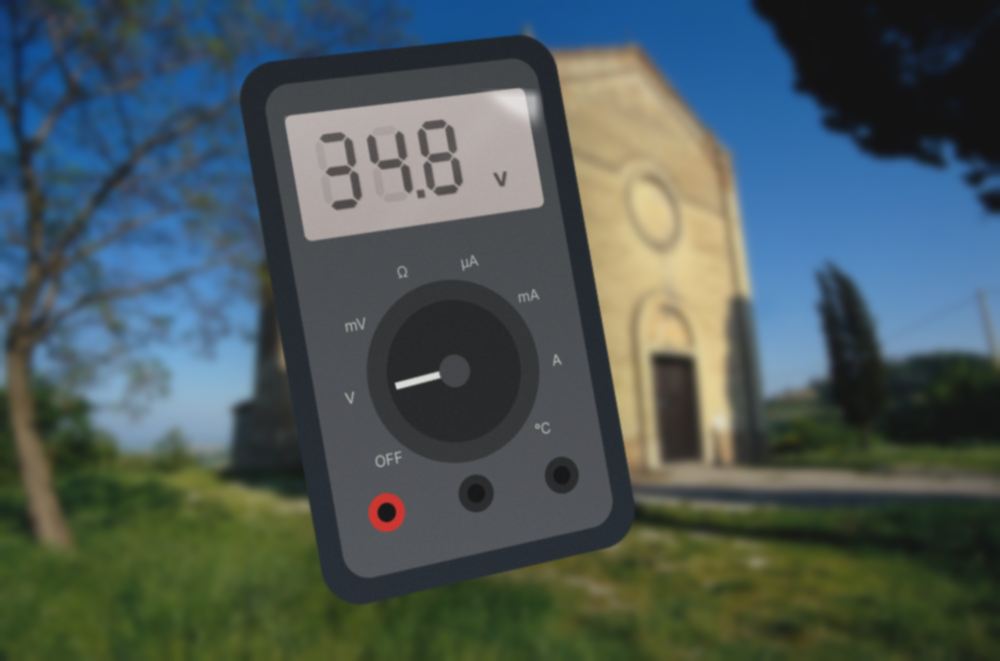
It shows 34.8
